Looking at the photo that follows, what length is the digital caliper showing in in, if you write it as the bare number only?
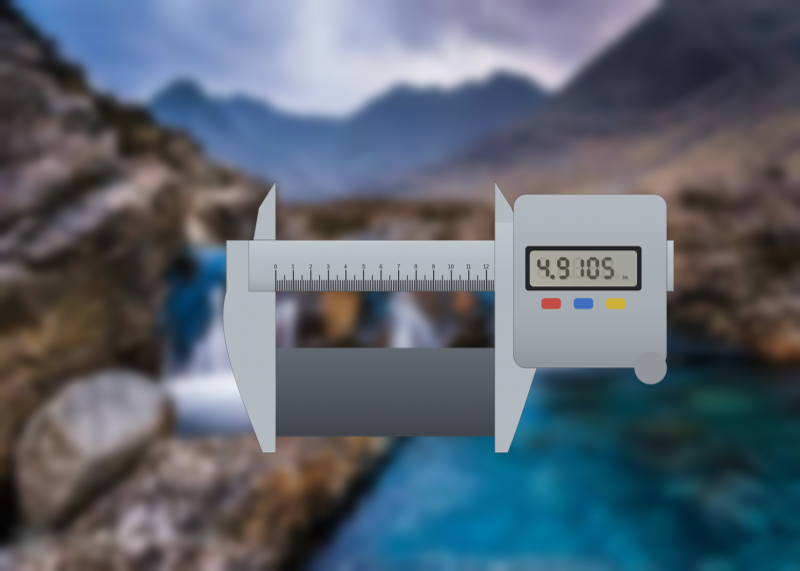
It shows 4.9105
